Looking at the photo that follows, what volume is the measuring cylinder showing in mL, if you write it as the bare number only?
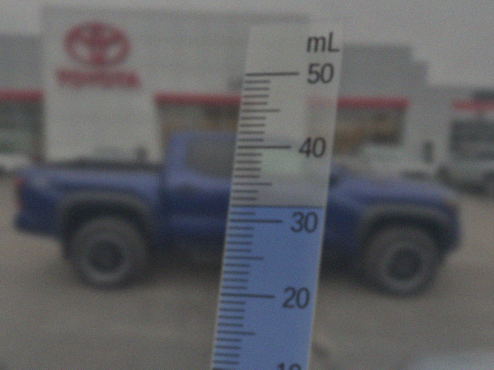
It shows 32
